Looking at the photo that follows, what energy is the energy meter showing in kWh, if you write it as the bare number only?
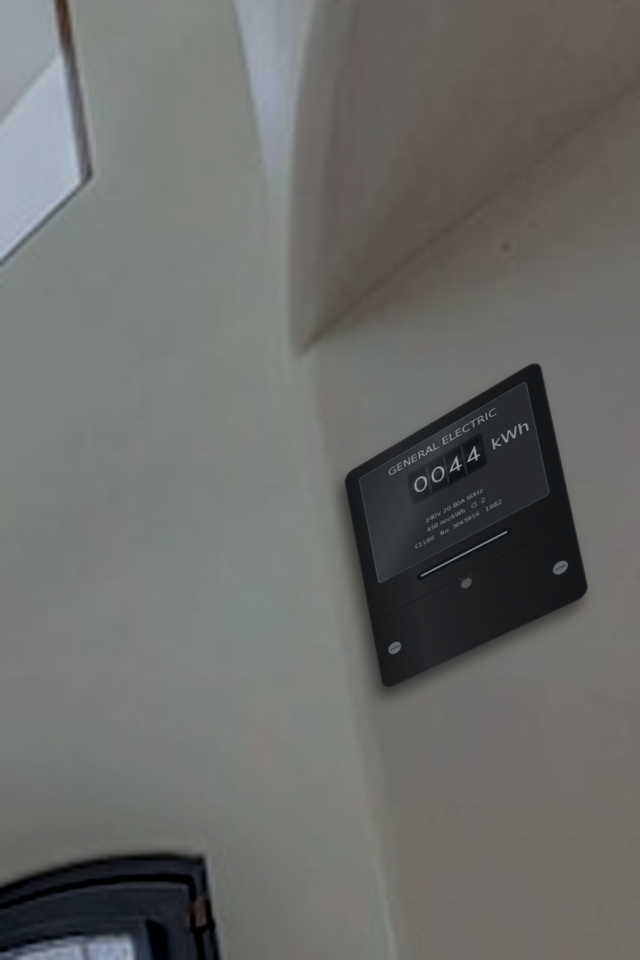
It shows 44
